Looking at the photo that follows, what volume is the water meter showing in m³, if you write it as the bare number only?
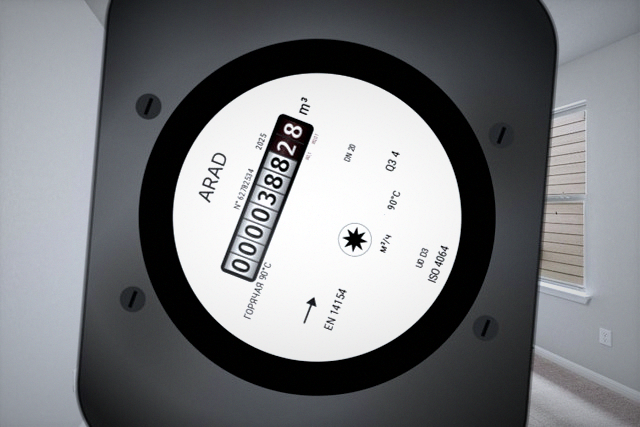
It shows 388.28
